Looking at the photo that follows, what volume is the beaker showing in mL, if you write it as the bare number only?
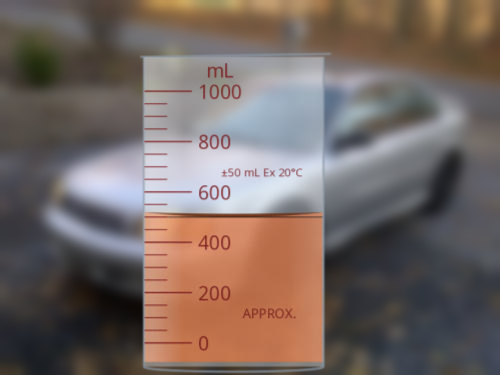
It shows 500
